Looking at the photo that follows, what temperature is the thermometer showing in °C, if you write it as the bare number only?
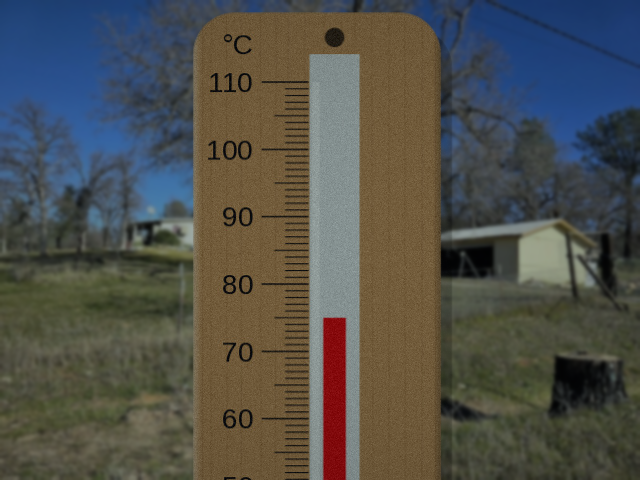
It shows 75
